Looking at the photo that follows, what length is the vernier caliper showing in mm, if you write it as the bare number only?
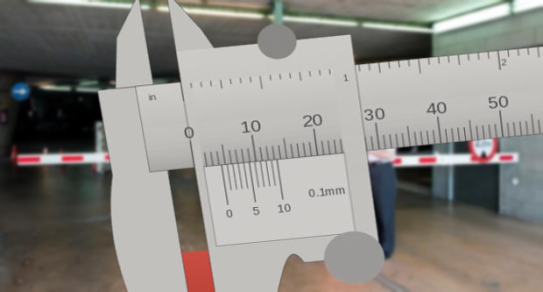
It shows 4.4
